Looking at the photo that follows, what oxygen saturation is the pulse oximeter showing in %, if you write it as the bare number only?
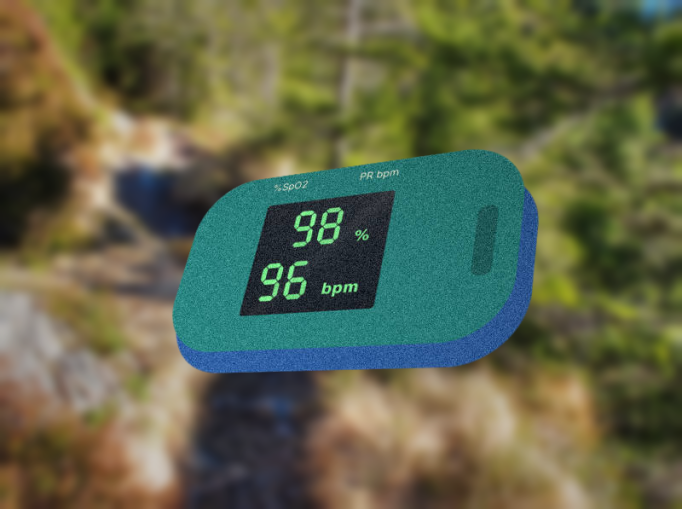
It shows 98
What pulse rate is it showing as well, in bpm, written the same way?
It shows 96
